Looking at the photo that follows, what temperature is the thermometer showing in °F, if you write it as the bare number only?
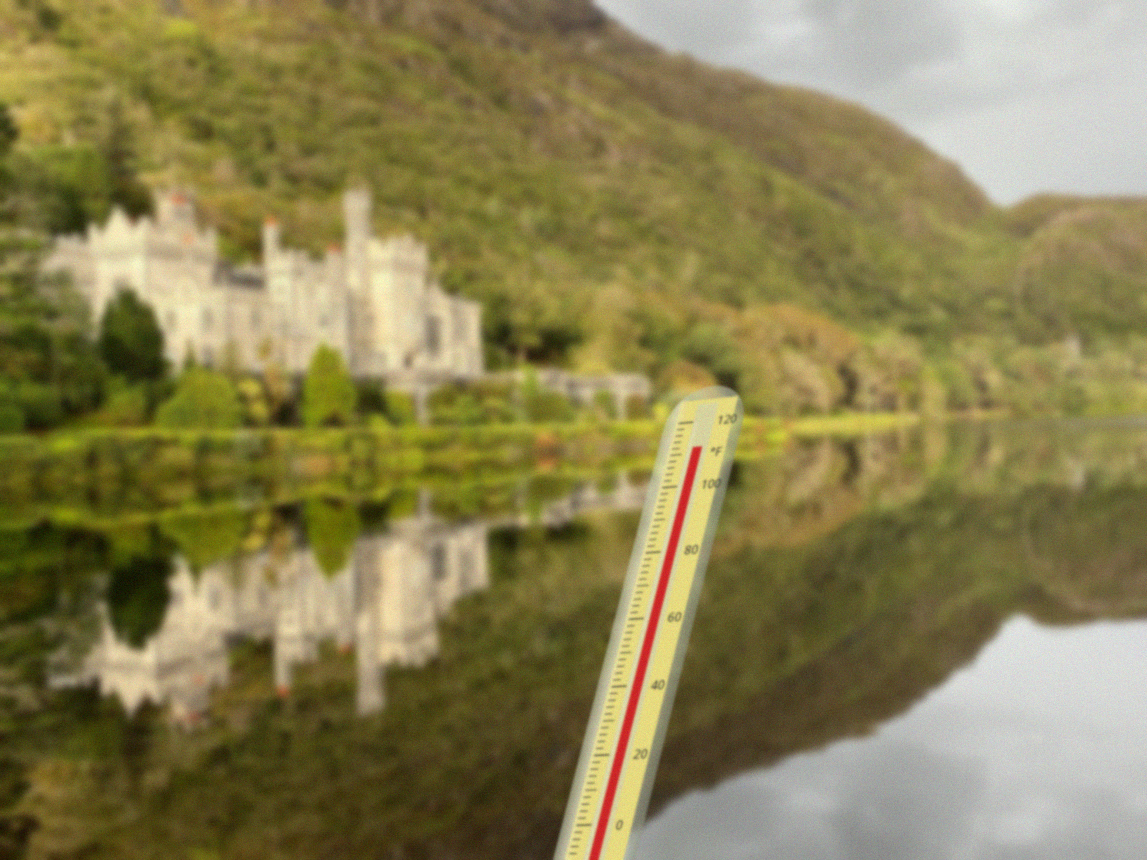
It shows 112
